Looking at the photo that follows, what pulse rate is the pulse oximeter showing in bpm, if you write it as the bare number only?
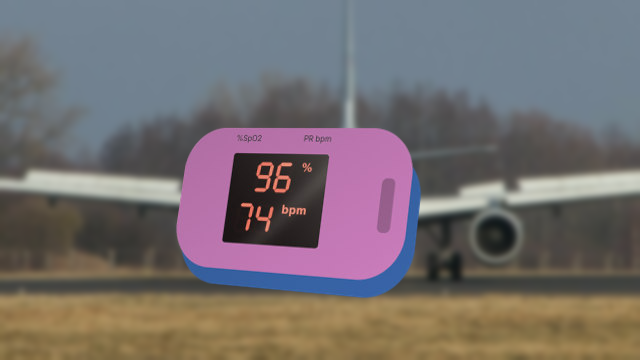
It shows 74
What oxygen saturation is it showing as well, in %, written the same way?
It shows 96
